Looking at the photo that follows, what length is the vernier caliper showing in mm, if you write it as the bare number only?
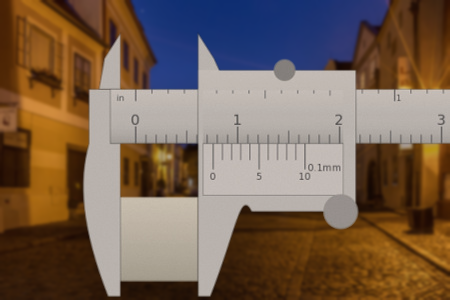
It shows 7.6
